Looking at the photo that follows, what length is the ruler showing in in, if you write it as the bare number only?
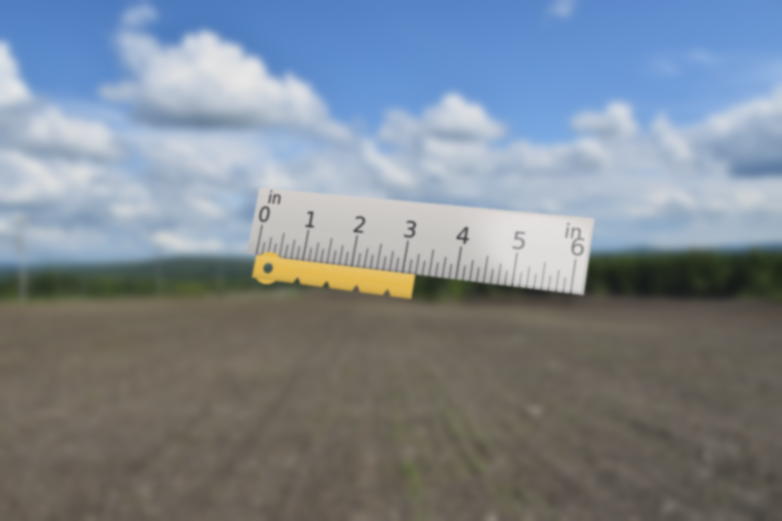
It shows 3.25
